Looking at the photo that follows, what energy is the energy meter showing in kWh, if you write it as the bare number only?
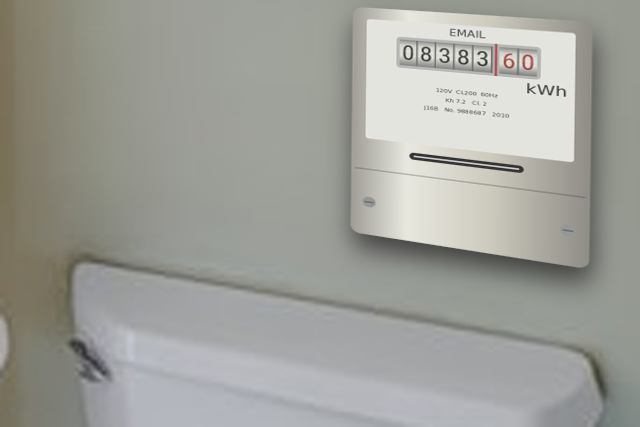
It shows 8383.60
